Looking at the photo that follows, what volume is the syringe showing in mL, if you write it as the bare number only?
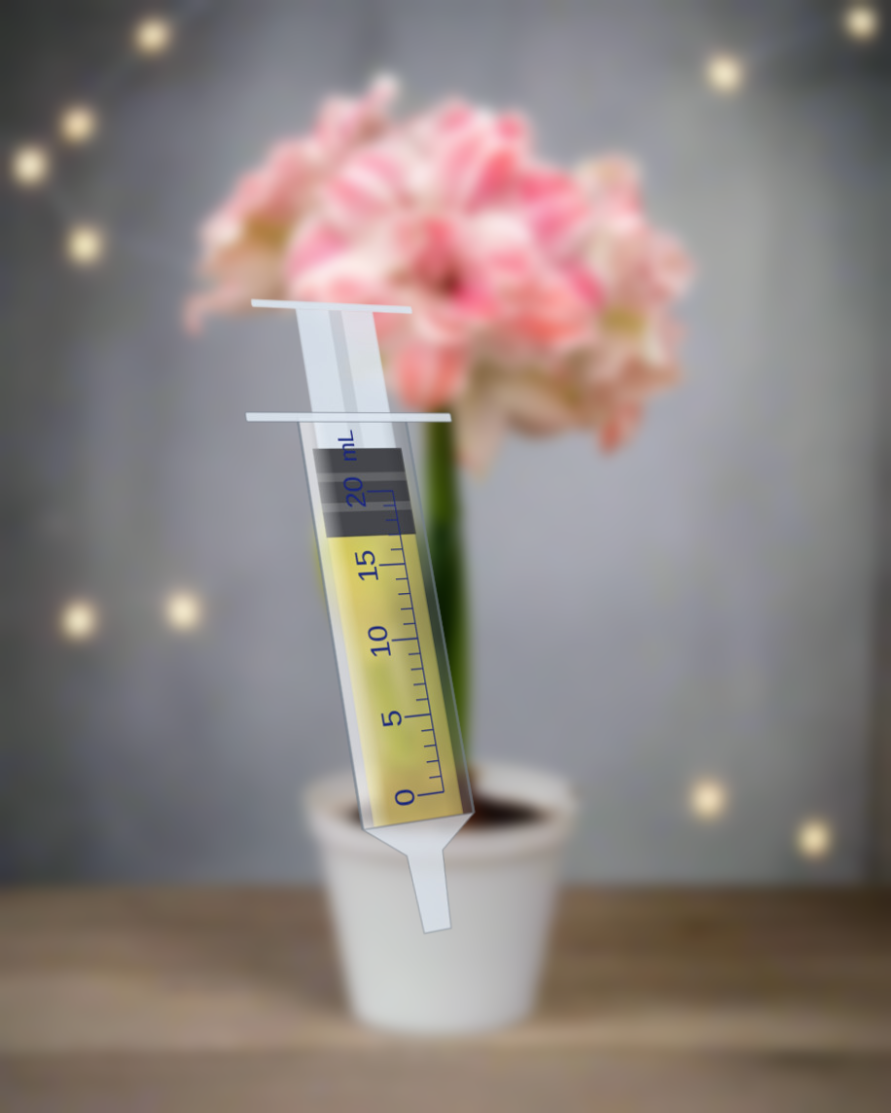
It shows 17
